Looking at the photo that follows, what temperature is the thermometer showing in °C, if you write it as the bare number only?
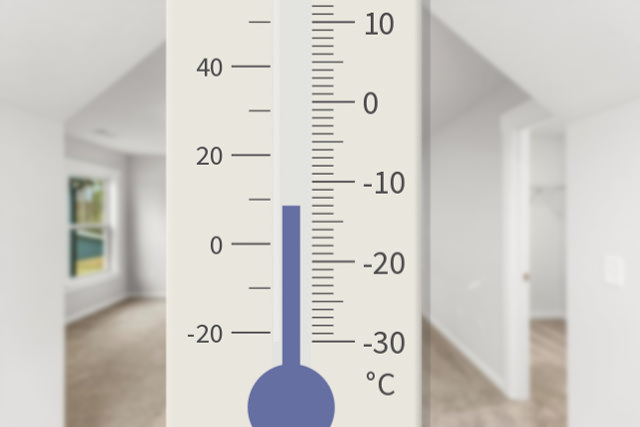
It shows -13
